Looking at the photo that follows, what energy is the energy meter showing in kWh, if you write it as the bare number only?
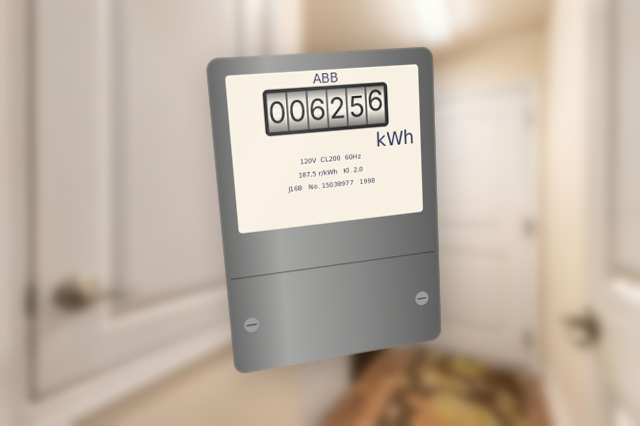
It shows 6256
